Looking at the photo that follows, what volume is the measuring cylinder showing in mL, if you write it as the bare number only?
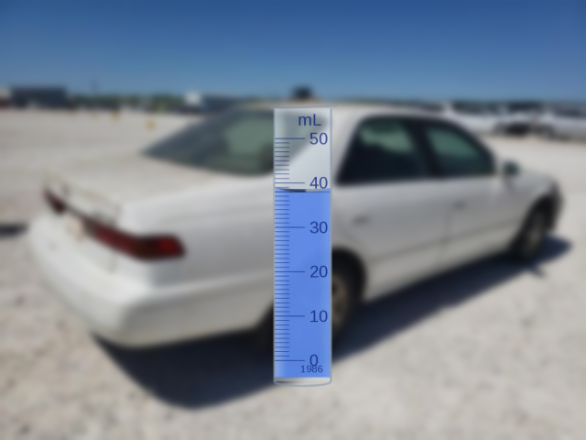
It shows 38
